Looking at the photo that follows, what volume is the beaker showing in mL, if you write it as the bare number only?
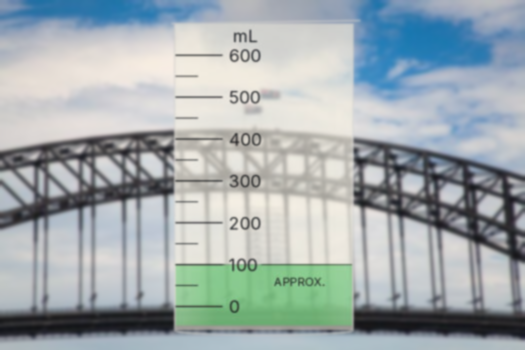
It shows 100
